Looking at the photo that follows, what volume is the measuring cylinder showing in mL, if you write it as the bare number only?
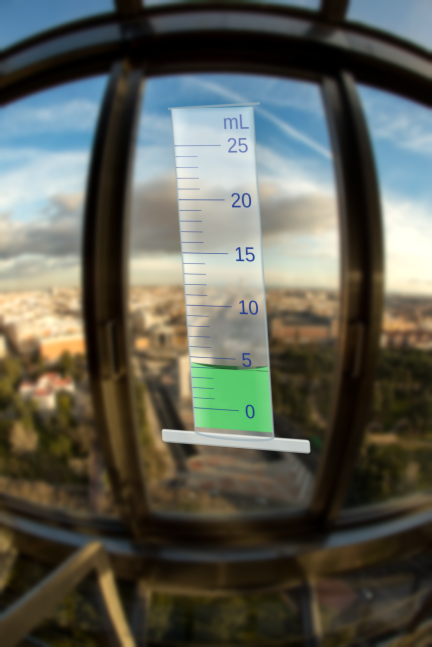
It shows 4
